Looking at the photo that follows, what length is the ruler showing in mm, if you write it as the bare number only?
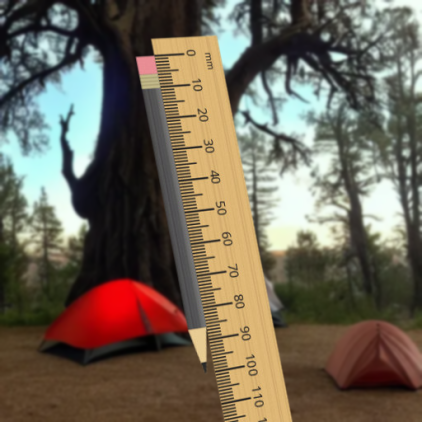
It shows 100
